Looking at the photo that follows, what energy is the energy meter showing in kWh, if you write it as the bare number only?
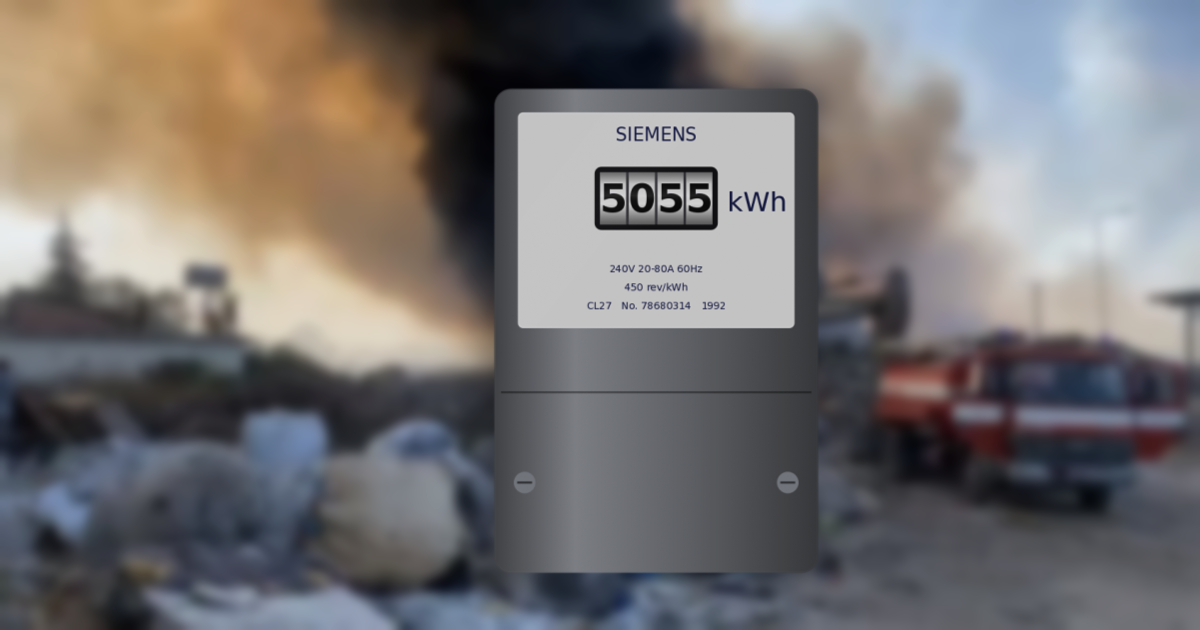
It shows 5055
